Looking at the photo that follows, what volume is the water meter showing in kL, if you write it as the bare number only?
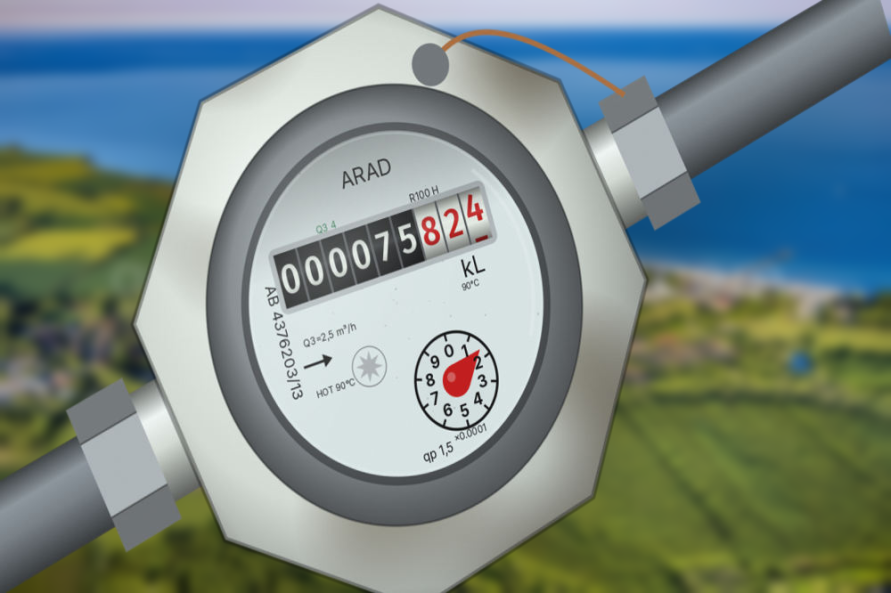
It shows 75.8241
